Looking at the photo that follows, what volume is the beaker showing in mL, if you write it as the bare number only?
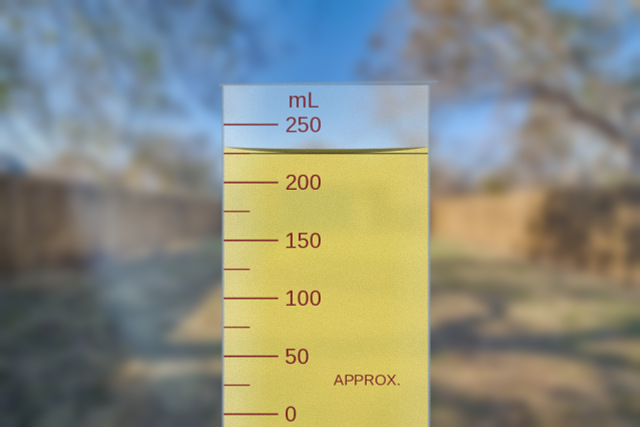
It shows 225
